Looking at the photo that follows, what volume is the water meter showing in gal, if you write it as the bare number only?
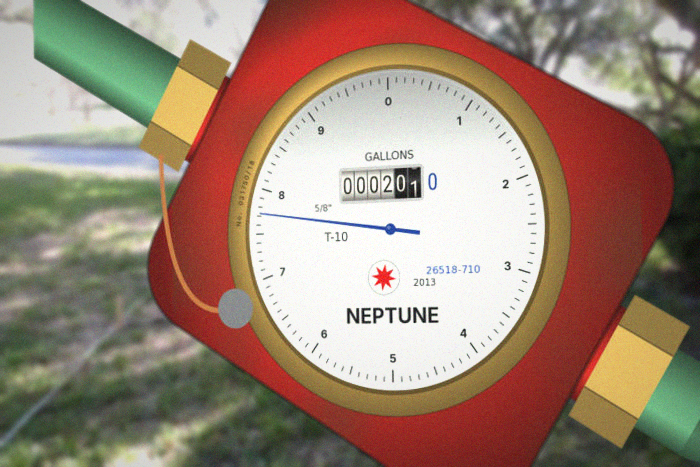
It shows 2007.7
